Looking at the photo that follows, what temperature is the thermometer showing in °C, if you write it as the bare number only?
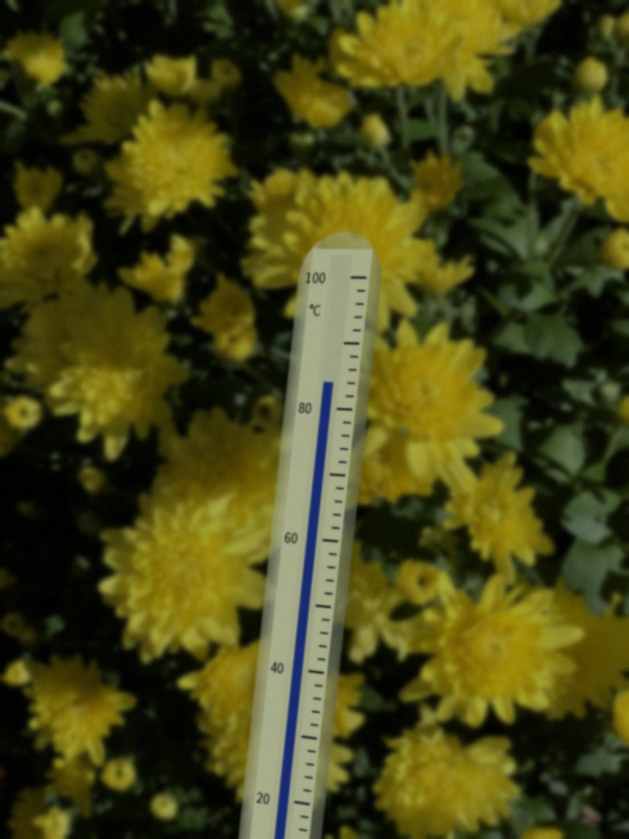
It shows 84
